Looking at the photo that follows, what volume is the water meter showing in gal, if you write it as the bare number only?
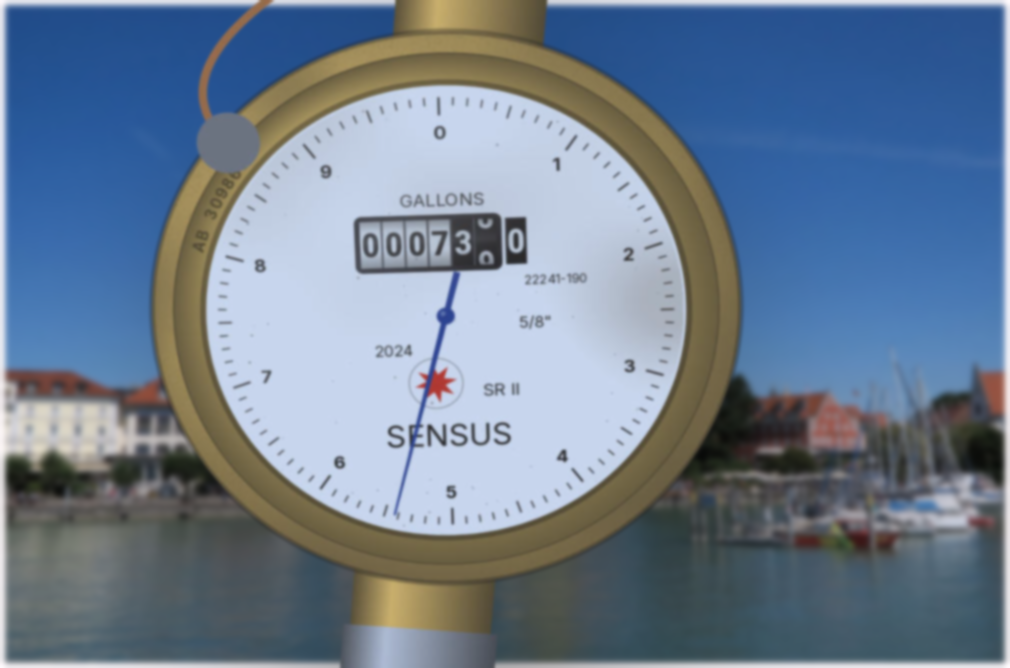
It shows 7385.4
